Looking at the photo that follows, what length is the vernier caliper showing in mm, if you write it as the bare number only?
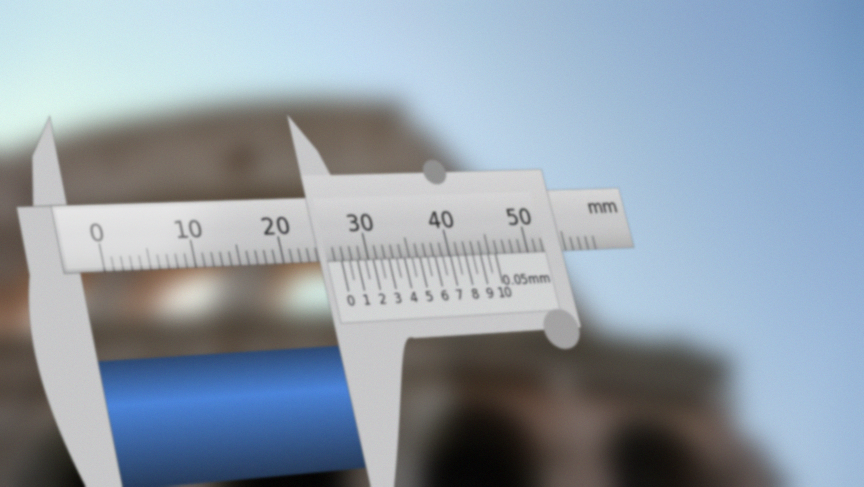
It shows 26.8
